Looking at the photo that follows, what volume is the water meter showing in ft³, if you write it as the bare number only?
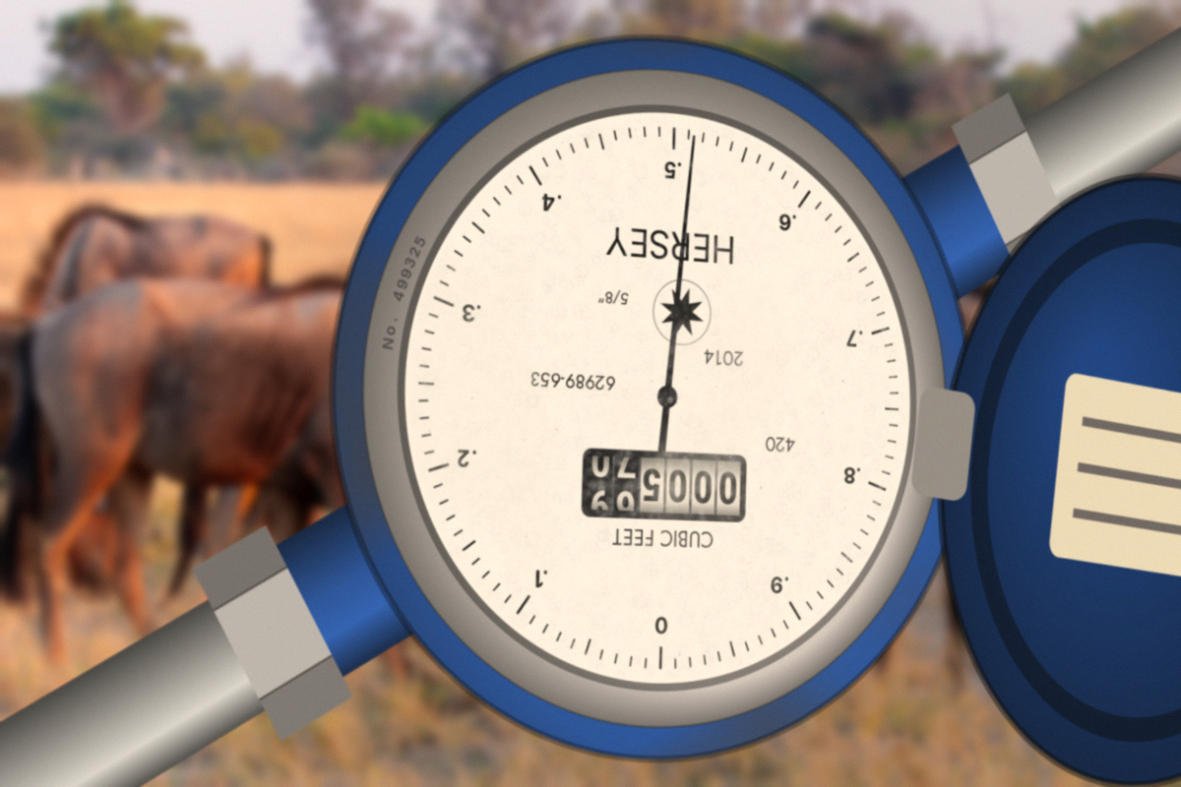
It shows 569.51
